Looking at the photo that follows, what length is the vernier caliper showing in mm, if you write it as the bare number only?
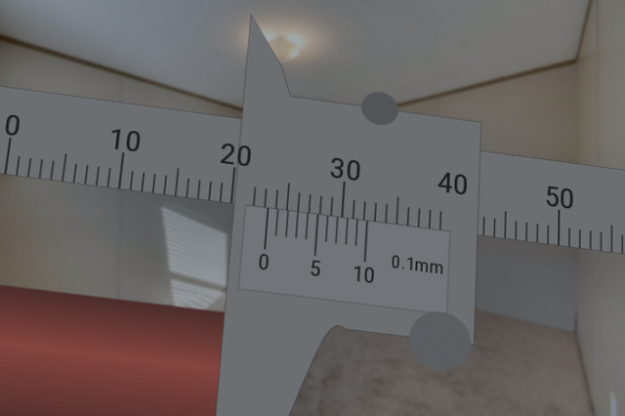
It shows 23.3
